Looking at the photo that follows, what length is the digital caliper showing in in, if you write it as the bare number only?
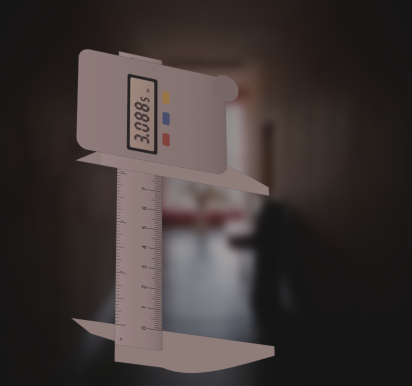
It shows 3.0885
